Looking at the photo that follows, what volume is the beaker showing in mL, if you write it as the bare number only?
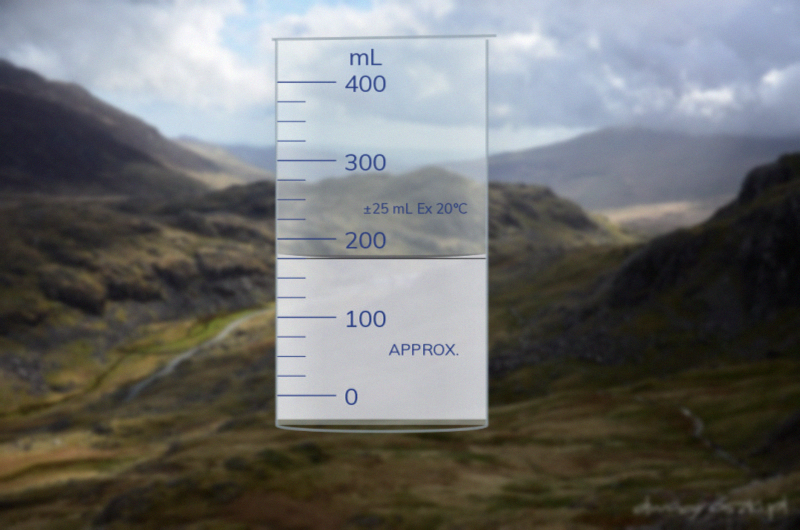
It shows 175
